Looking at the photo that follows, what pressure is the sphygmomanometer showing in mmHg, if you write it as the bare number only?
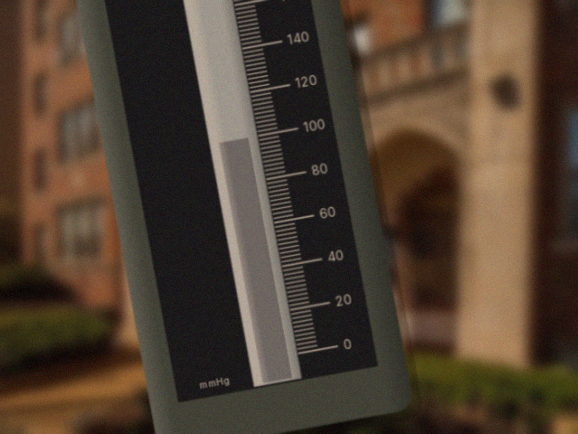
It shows 100
